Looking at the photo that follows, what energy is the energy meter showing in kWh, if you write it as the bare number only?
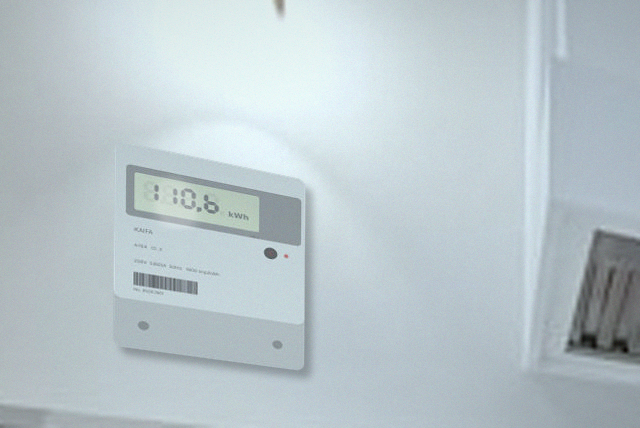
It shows 110.6
